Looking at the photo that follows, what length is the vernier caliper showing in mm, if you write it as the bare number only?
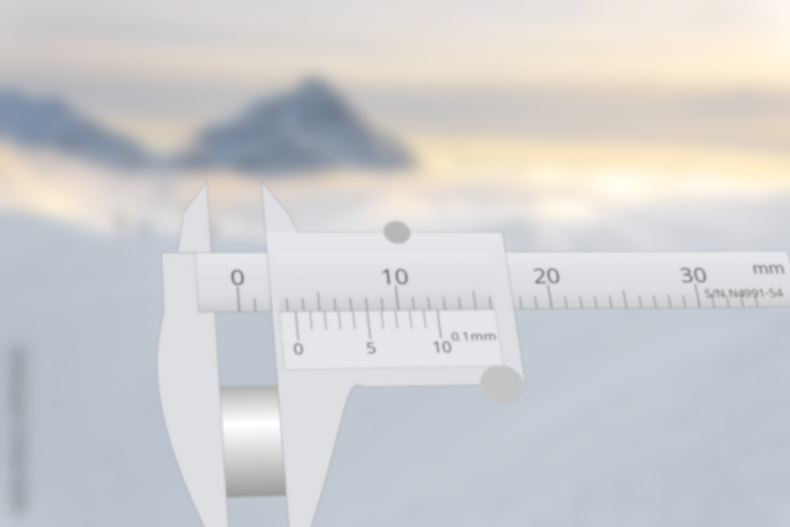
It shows 3.5
